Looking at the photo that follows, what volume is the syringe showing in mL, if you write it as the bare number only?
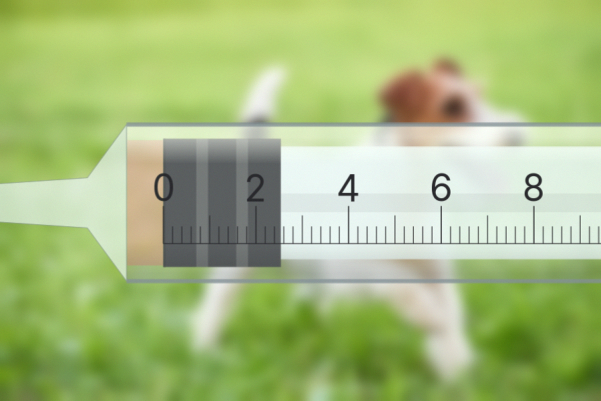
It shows 0
